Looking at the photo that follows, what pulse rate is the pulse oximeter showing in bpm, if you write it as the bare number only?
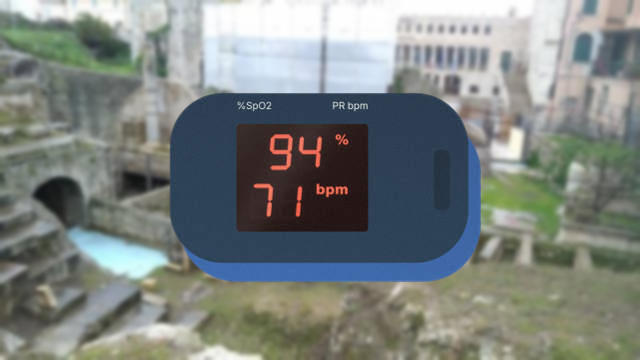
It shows 71
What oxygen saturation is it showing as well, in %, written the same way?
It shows 94
